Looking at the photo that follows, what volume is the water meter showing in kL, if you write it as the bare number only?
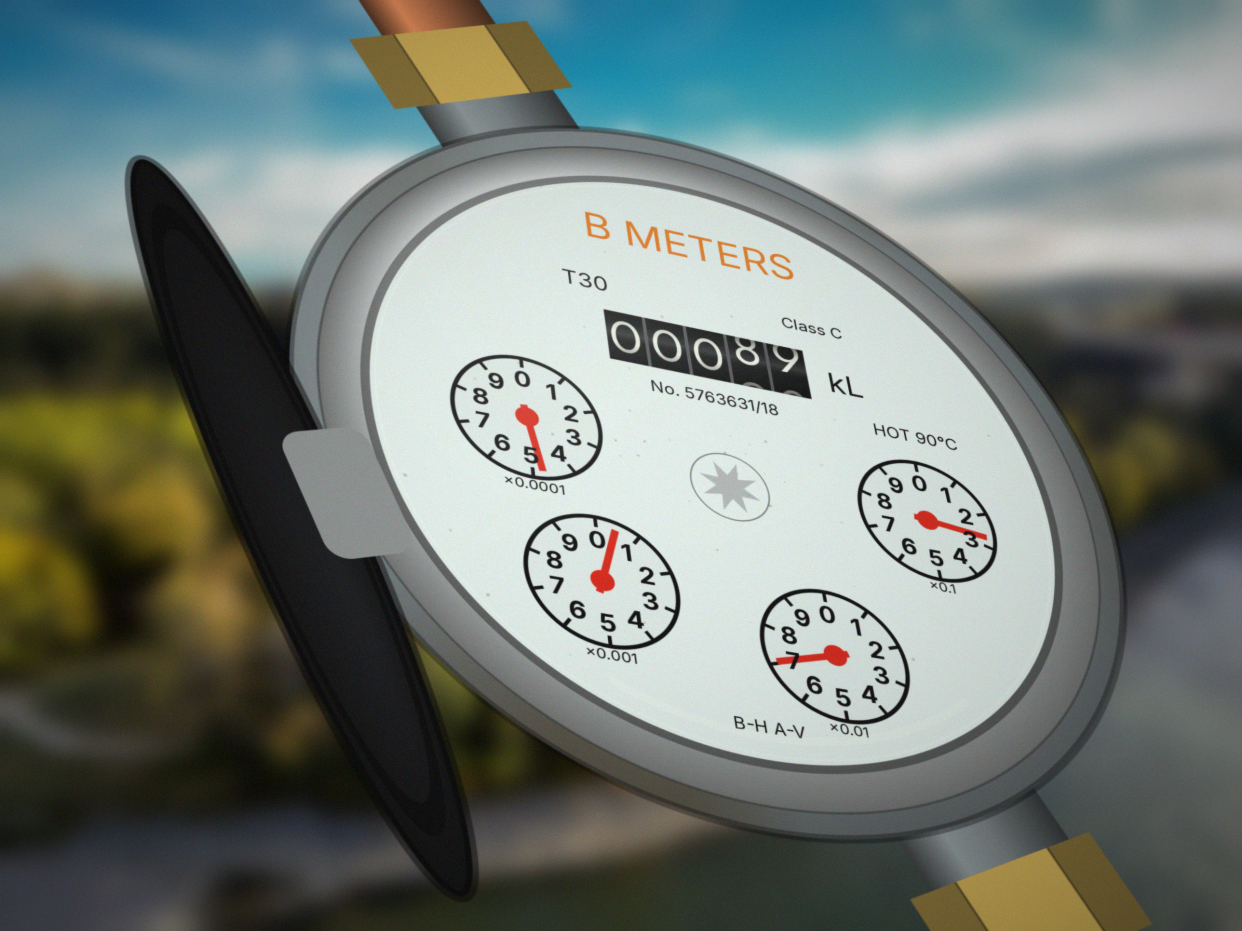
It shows 89.2704
